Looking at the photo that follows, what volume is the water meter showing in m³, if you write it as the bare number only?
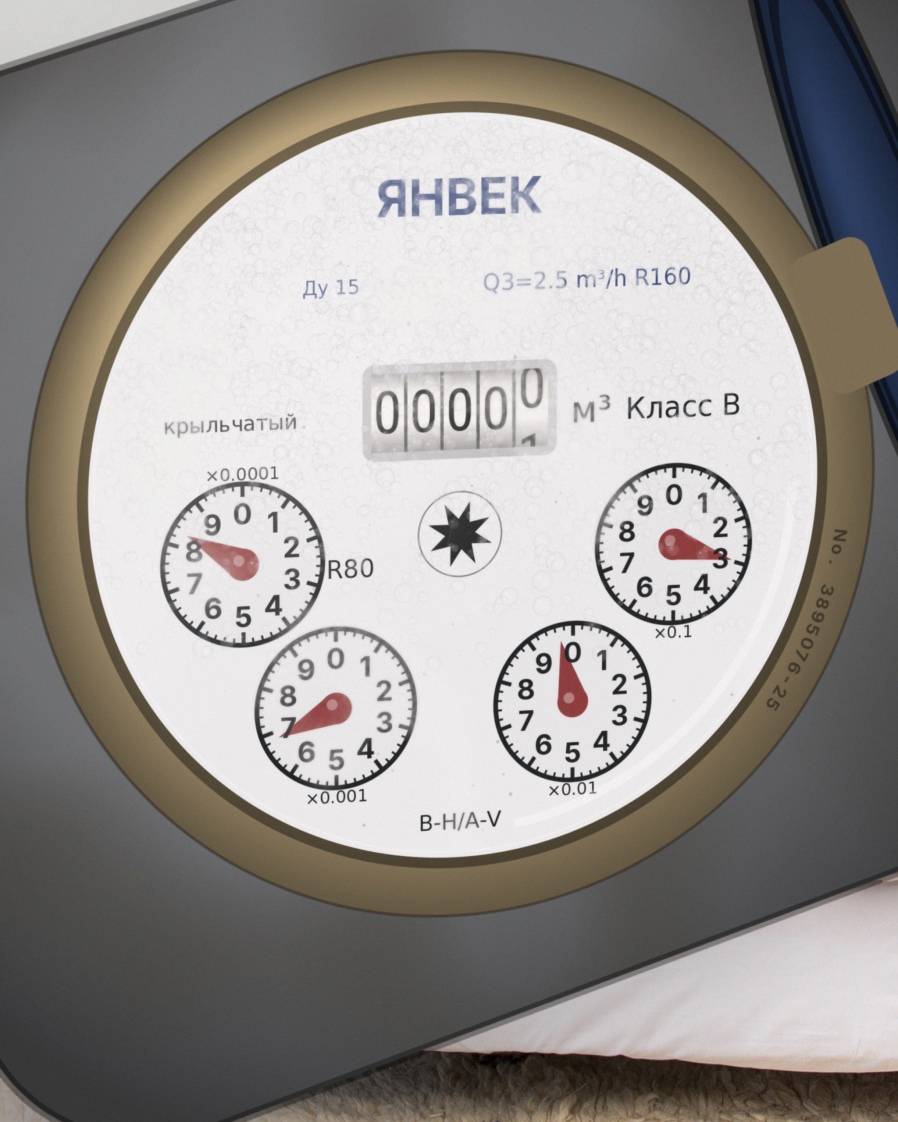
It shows 0.2968
